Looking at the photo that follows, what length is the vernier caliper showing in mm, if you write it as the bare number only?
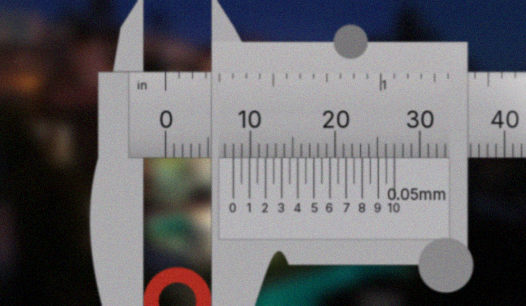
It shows 8.0
